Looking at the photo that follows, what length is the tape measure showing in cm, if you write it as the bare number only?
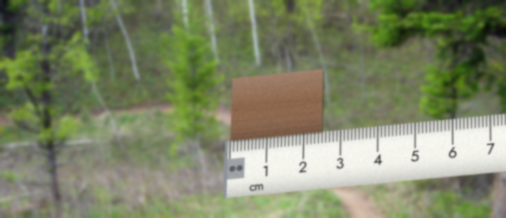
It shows 2.5
